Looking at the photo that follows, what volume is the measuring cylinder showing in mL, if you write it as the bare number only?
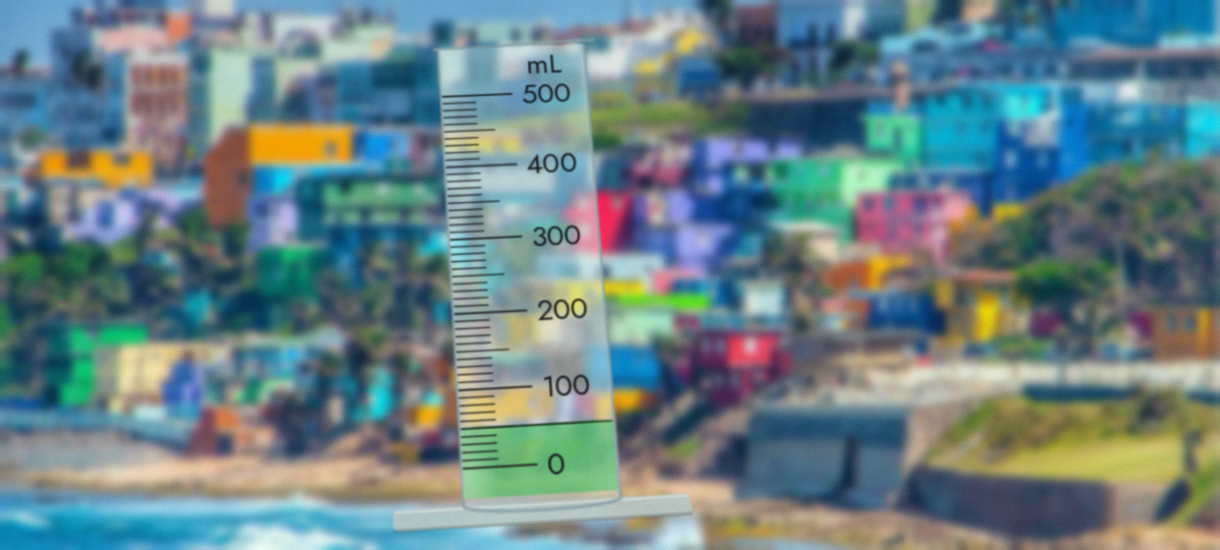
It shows 50
